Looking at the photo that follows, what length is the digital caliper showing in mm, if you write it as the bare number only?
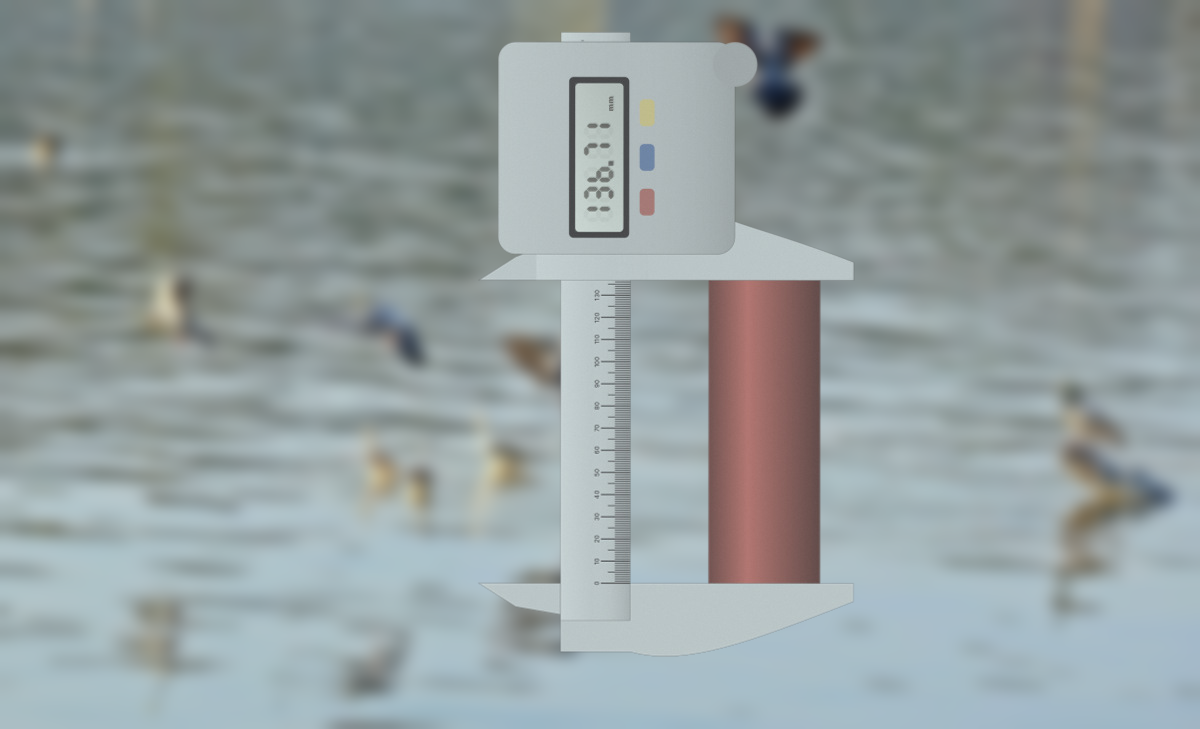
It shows 136.71
